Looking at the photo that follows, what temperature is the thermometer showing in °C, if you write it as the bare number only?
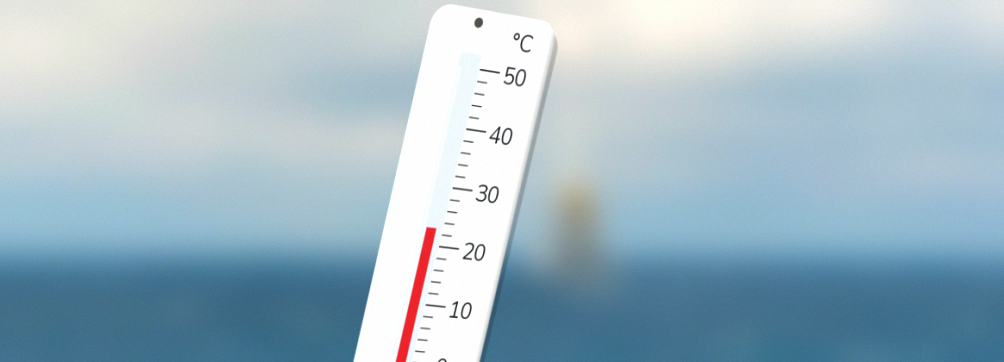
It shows 23
